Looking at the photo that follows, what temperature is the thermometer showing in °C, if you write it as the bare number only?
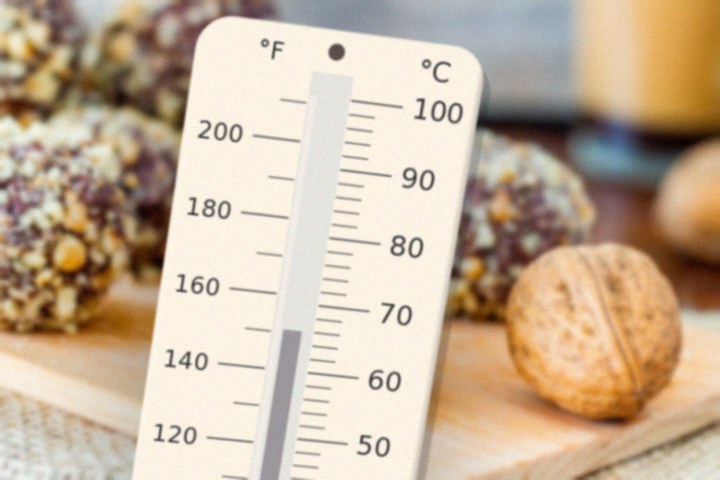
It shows 66
